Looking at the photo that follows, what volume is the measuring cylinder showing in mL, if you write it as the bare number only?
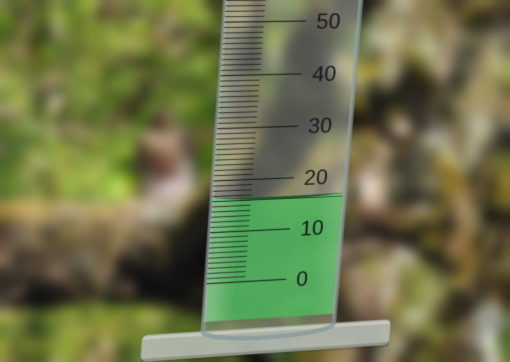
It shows 16
